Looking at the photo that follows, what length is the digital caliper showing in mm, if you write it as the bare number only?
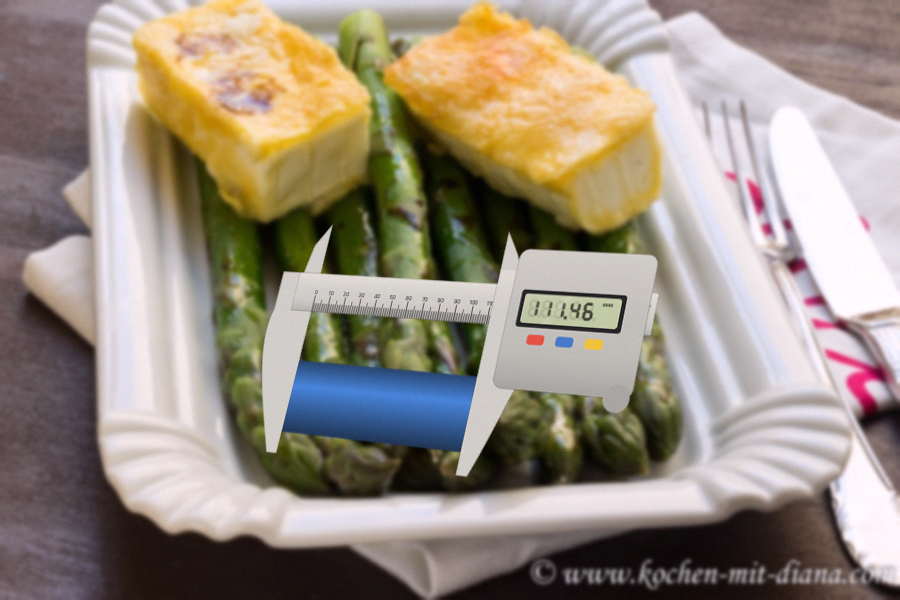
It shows 111.46
